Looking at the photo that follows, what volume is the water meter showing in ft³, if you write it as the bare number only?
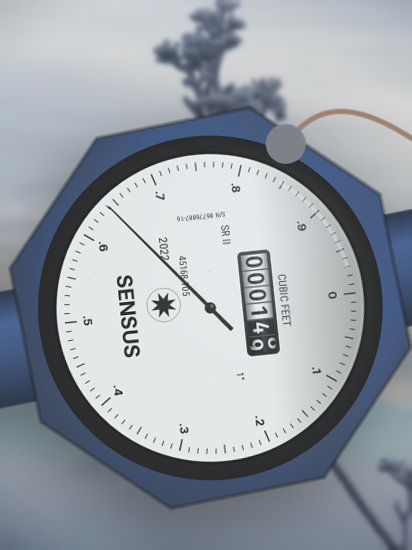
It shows 148.64
